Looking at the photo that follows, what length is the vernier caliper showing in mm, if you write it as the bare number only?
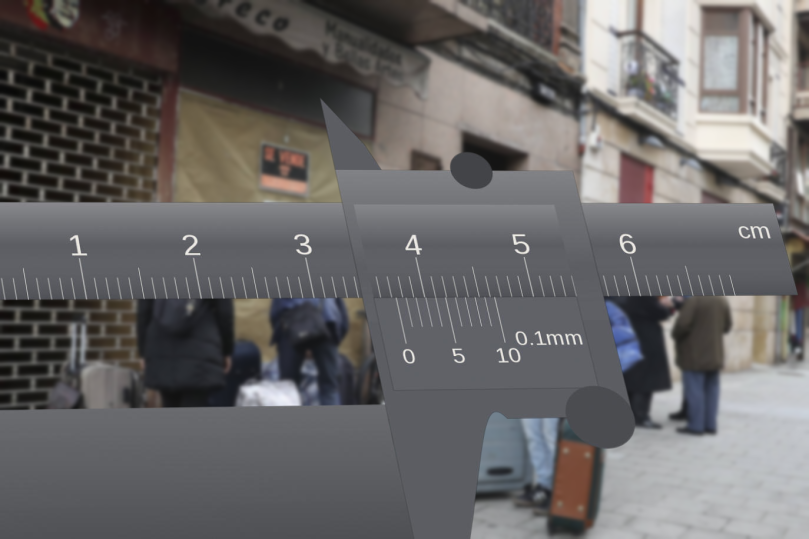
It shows 37.4
